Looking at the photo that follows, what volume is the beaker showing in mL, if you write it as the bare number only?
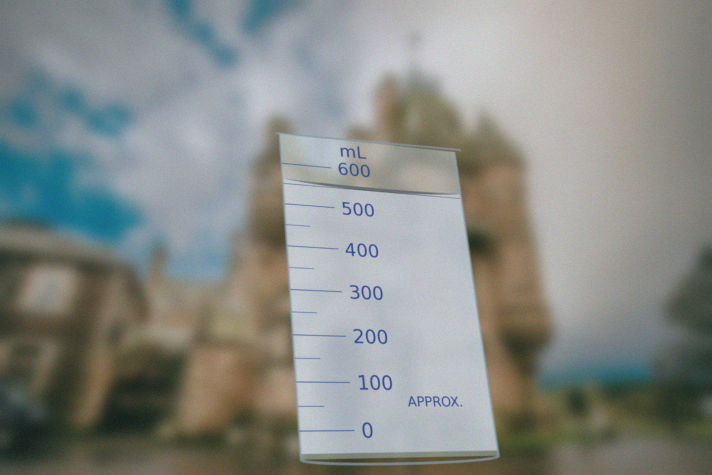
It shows 550
